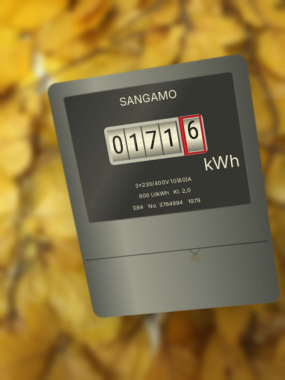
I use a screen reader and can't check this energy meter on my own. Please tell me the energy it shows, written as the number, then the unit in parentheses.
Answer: 171.6 (kWh)
